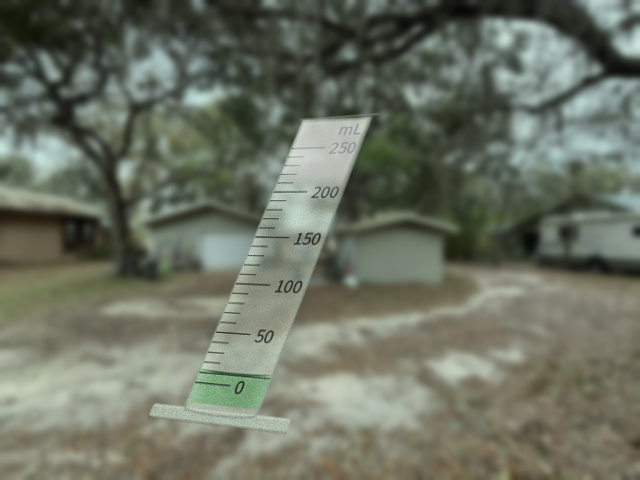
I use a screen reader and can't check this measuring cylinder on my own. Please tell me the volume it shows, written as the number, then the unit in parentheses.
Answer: 10 (mL)
